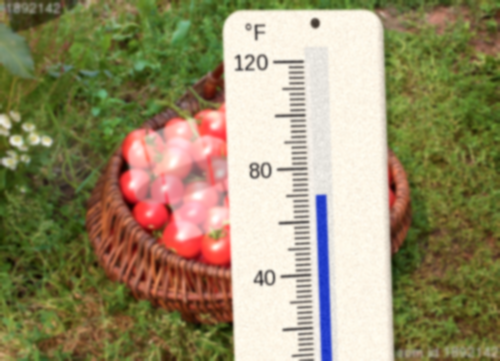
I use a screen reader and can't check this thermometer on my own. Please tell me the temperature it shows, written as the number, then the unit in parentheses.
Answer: 70 (°F)
